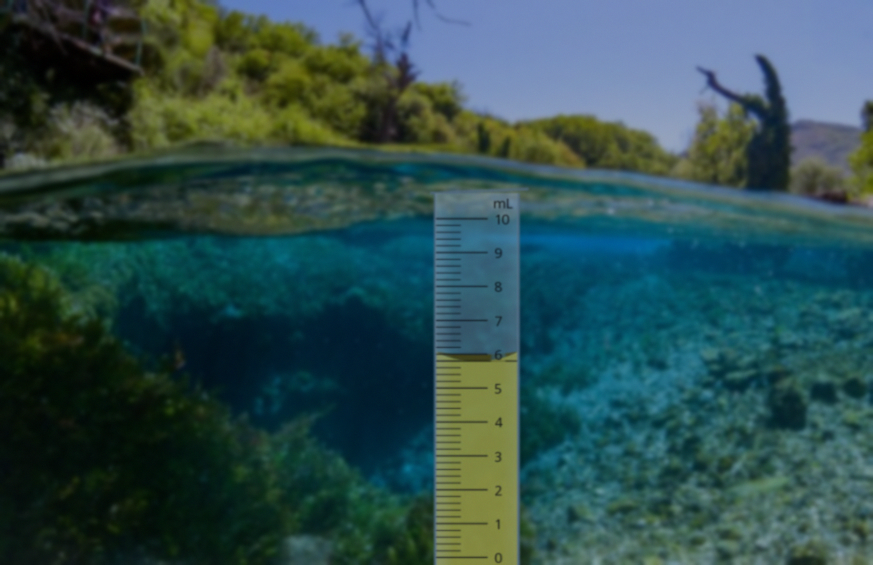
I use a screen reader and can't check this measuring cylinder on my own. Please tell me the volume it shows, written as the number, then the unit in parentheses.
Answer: 5.8 (mL)
